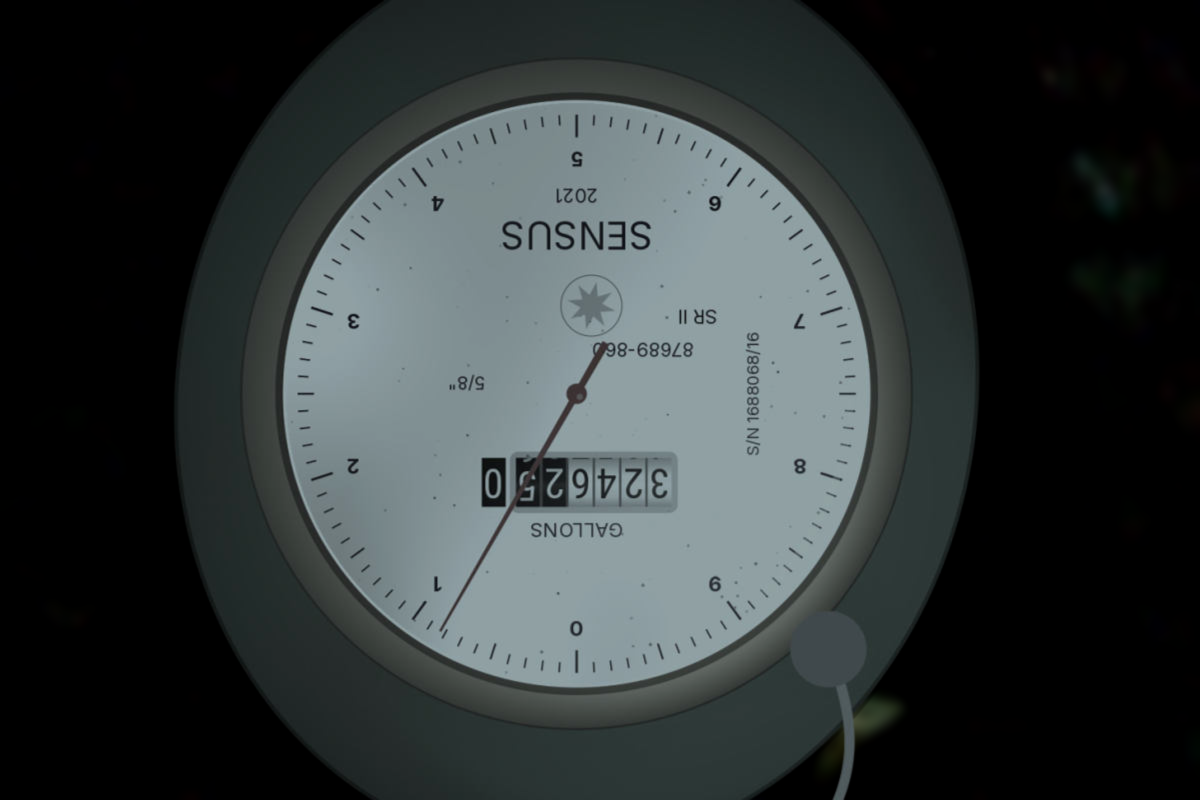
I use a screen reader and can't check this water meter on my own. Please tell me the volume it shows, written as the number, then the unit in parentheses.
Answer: 3246250.8 (gal)
